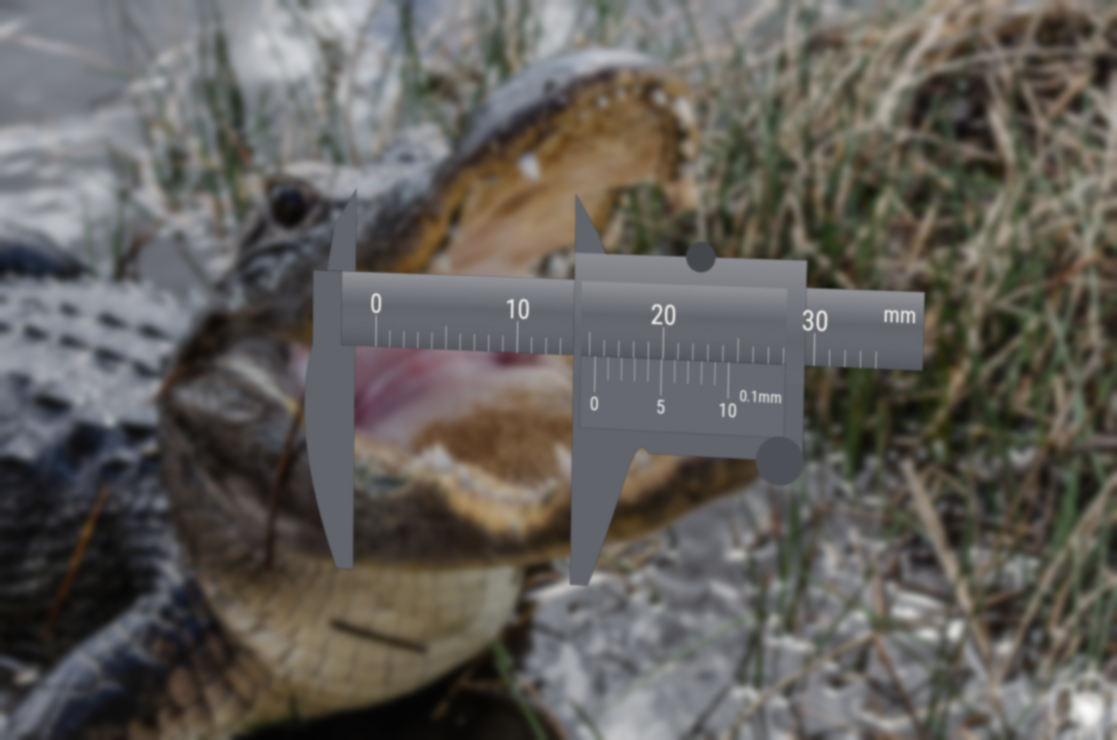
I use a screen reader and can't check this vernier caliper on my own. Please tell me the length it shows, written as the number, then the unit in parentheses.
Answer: 15.4 (mm)
